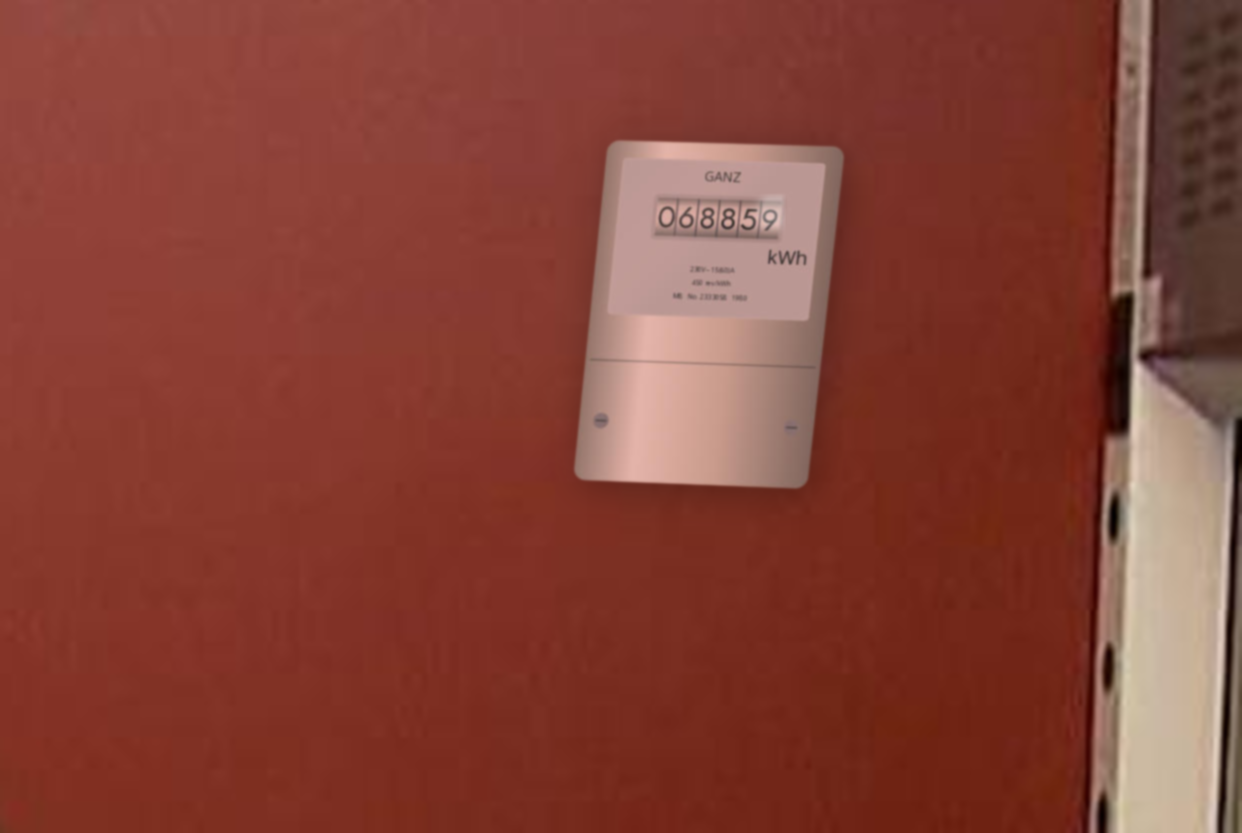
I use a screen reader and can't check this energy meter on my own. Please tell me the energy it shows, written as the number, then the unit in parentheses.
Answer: 68859 (kWh)
